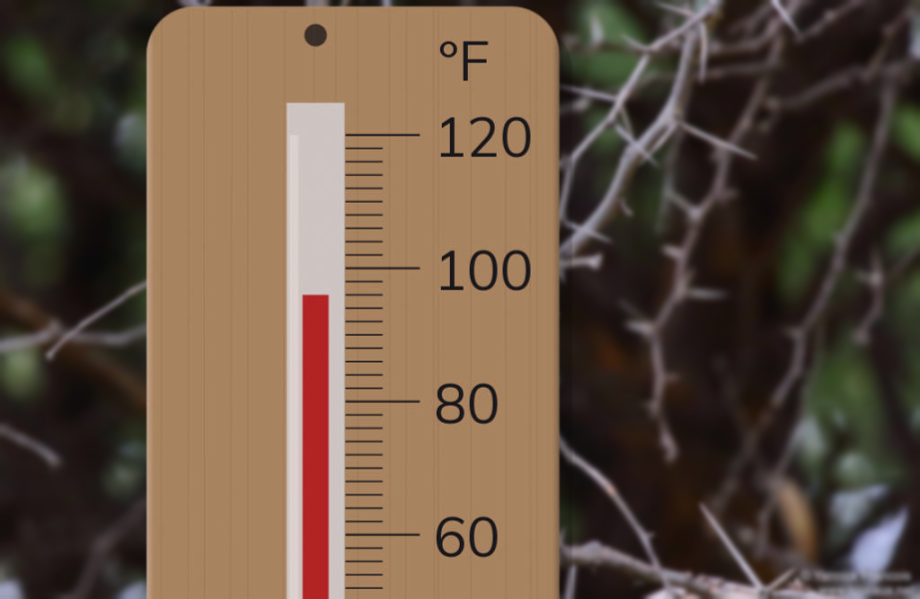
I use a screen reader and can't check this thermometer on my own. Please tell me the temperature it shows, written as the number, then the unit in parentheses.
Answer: 96 (°F)
